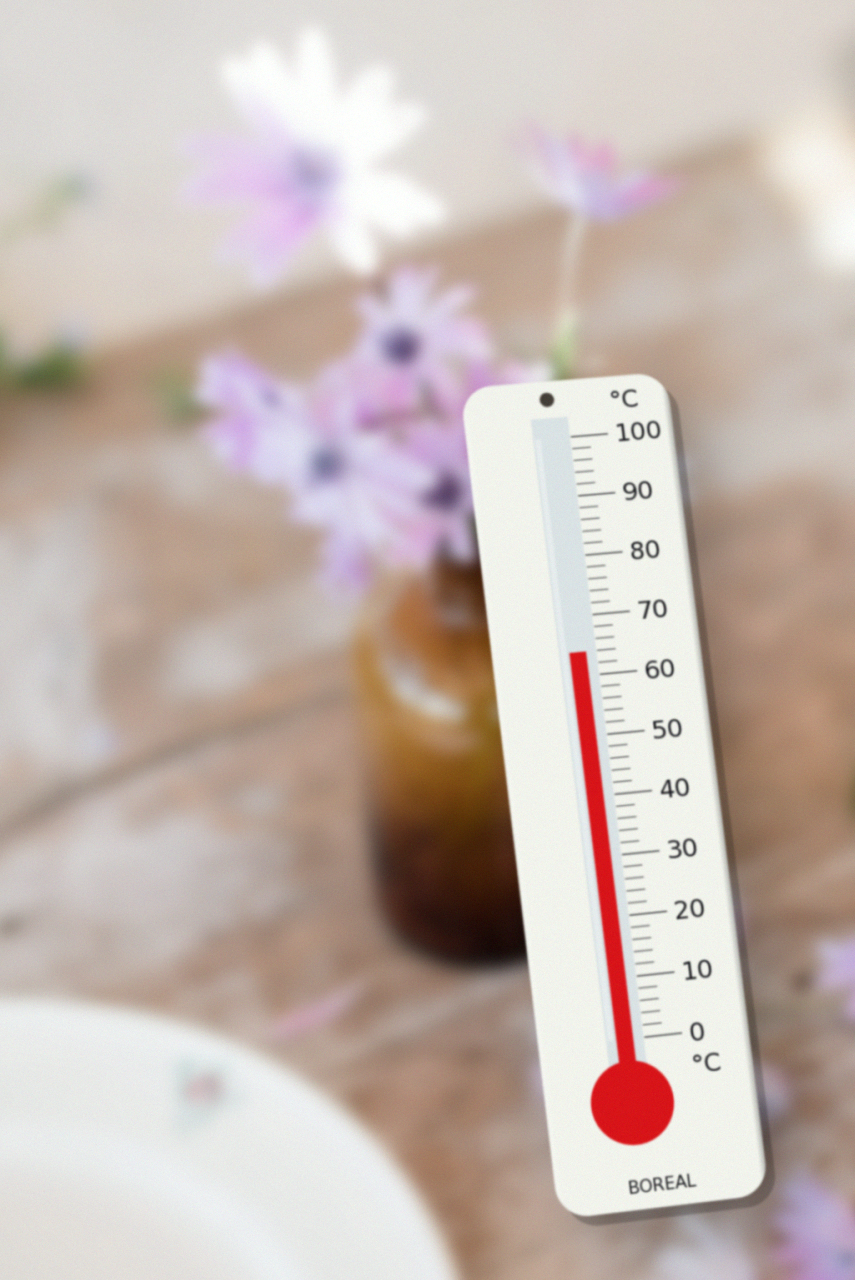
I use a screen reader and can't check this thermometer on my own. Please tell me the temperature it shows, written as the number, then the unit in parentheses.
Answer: 64 (°C)
